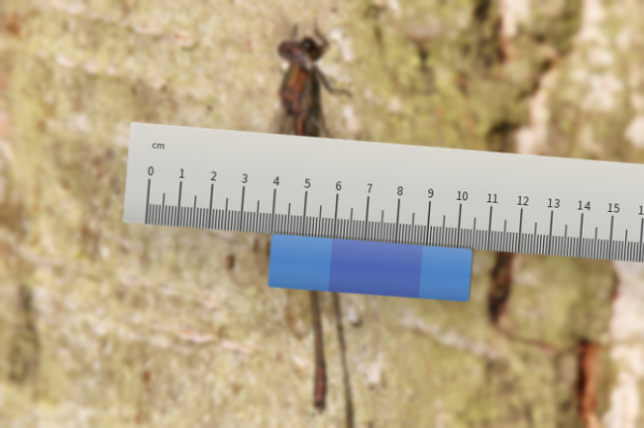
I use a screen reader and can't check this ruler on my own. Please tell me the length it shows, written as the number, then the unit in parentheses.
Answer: 6.5 (cm)
